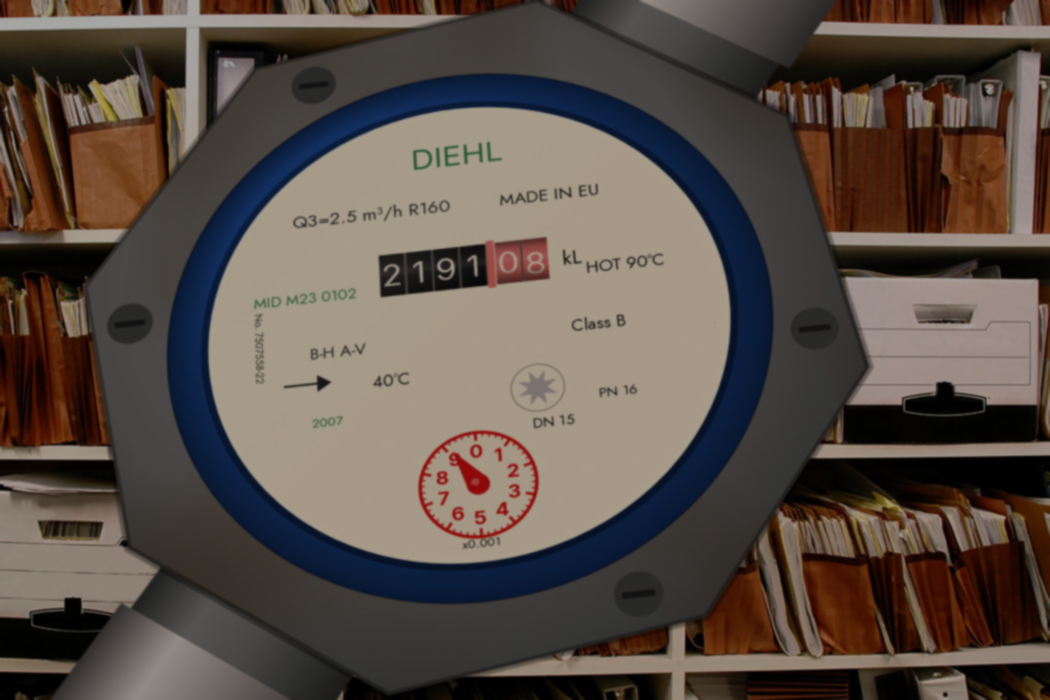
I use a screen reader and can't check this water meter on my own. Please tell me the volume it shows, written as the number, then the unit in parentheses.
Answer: 2191.079 (kL)
